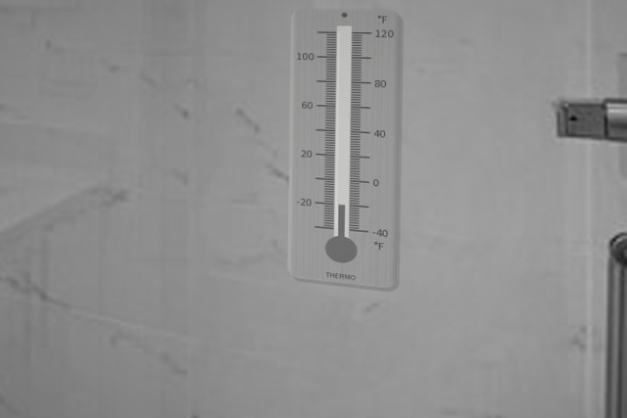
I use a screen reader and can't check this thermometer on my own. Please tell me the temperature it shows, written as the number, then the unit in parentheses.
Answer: -20 (°F)
